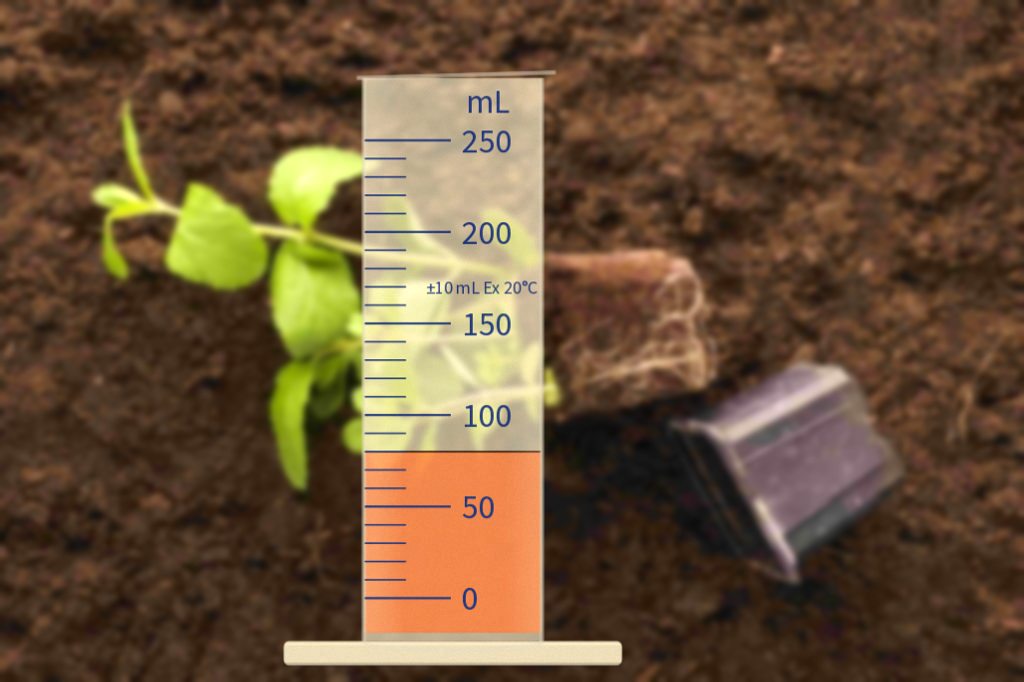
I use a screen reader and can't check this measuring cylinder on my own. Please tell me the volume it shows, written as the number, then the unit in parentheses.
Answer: 80 (mL)
